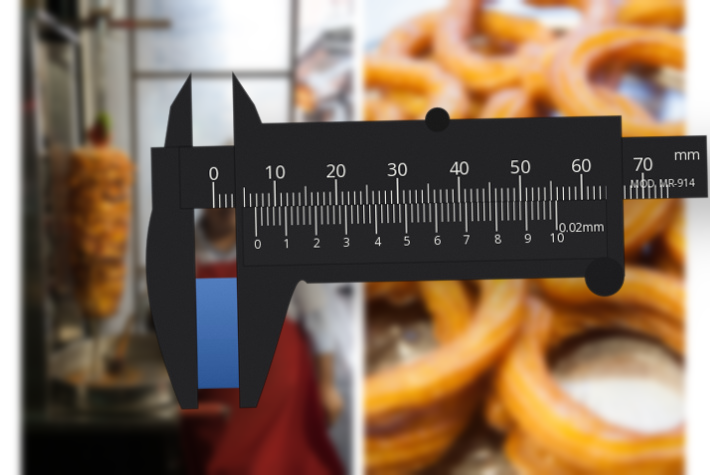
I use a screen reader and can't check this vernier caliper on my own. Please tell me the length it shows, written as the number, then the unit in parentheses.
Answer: 6.8 (mm)
